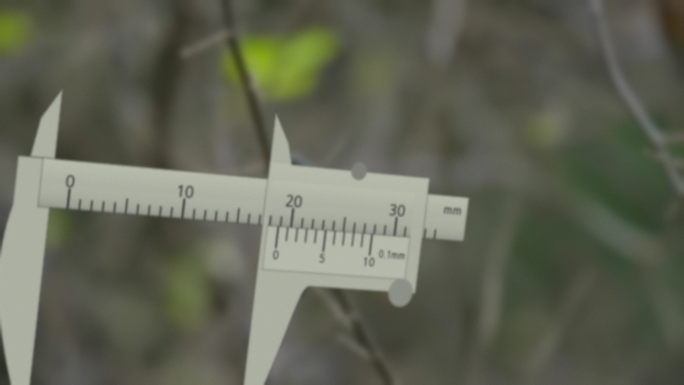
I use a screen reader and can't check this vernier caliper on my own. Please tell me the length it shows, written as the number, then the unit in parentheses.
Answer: 18.8 (mm)
